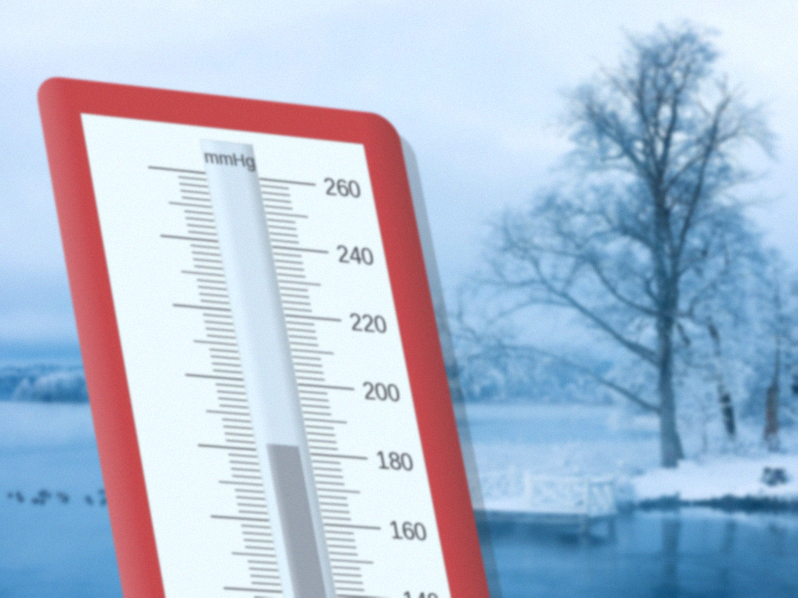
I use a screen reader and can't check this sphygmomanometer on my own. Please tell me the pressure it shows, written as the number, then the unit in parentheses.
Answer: 182 (mmHg)
